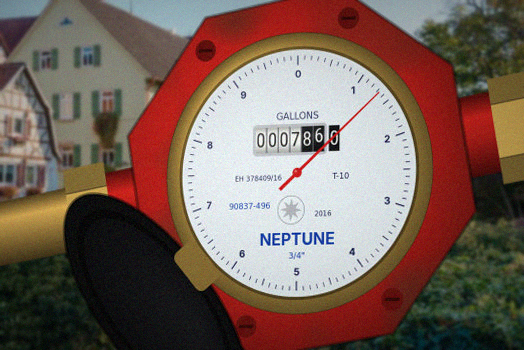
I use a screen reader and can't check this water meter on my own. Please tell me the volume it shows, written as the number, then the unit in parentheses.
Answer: 7861.3 (gal)
